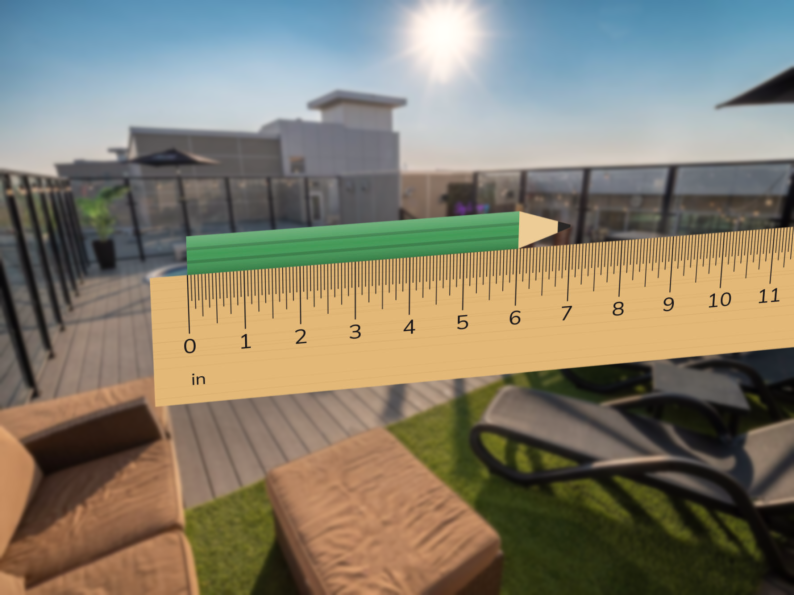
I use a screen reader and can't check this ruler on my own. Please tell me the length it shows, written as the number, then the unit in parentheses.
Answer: 7 (in)
